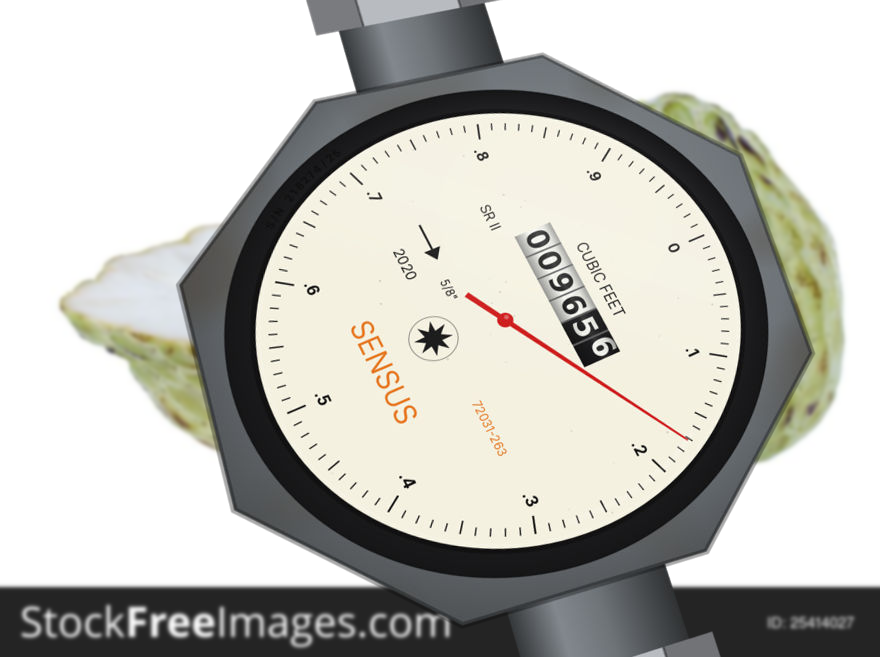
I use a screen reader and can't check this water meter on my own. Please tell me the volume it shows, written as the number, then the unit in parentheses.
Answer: 9656.17 (ft³)
